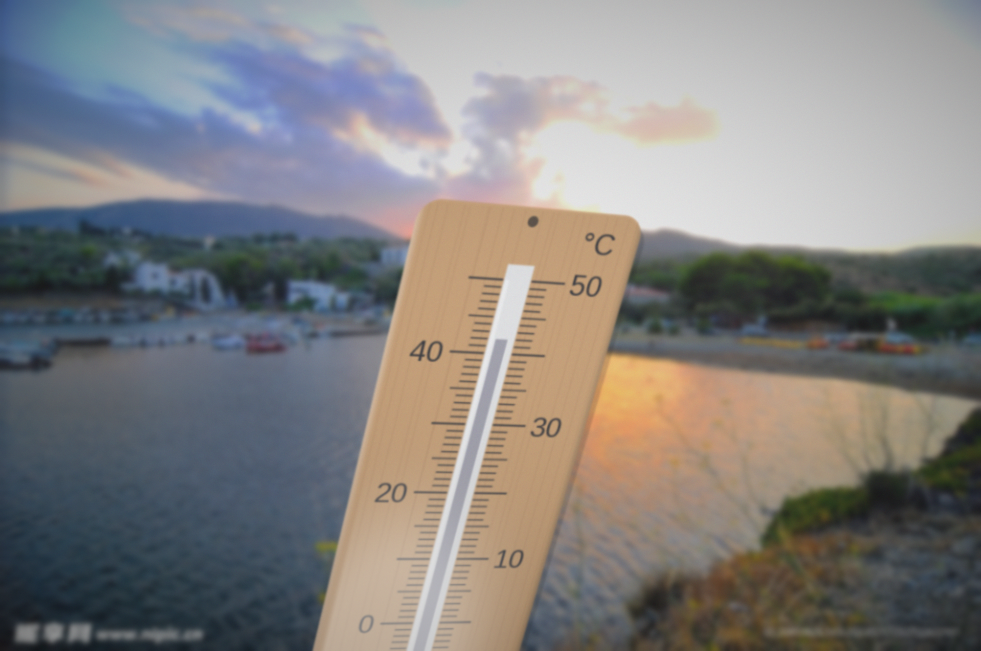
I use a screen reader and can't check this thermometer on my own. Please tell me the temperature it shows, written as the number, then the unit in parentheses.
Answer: 42 (°C)
